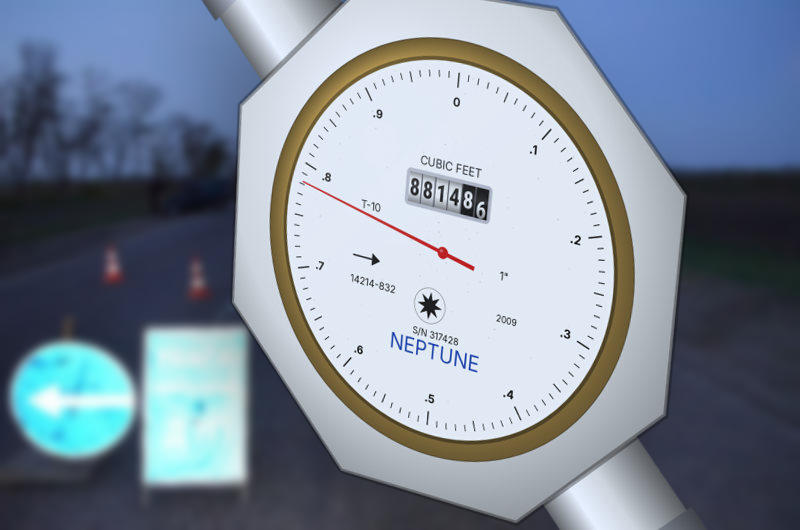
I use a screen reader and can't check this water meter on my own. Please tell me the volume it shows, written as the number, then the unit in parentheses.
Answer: 881485.78 (ft³)
